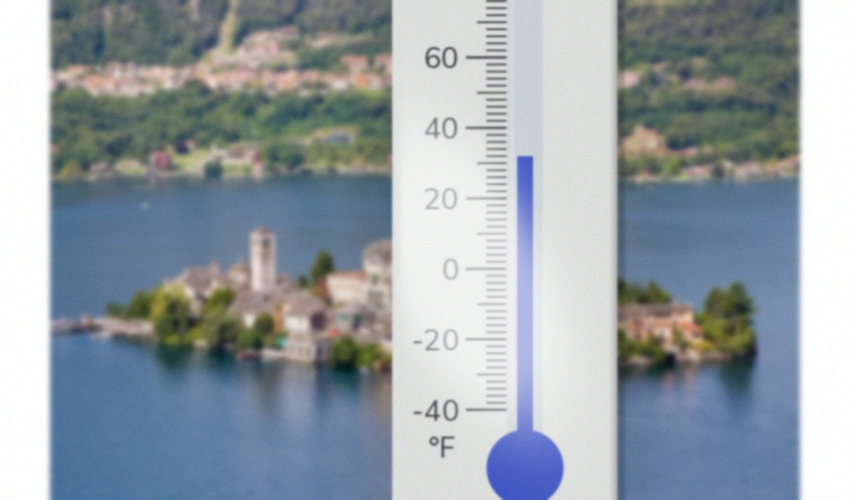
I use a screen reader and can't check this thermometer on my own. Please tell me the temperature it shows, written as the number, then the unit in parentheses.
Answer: 32 (°F)
